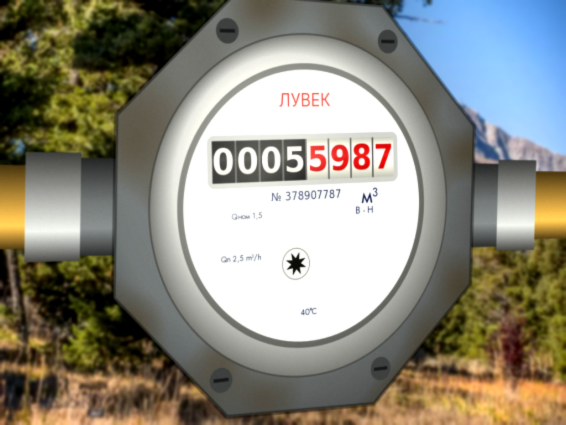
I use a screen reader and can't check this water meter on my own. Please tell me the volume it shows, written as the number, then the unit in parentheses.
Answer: 5.5987 (m³)
